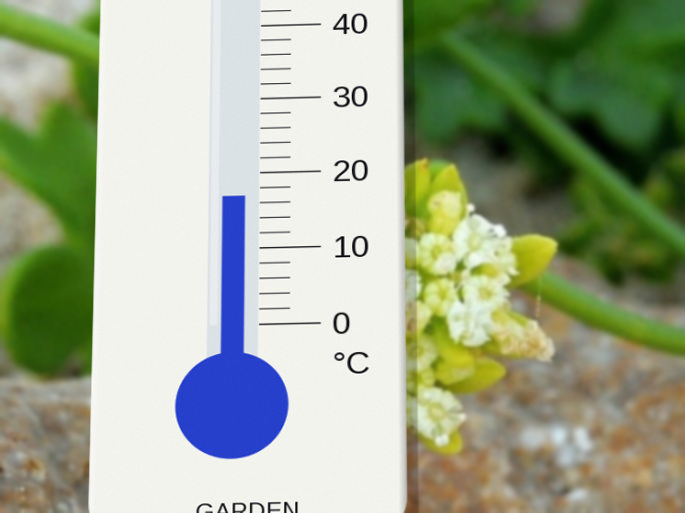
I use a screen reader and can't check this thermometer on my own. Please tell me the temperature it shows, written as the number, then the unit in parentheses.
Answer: 17 (°C)
